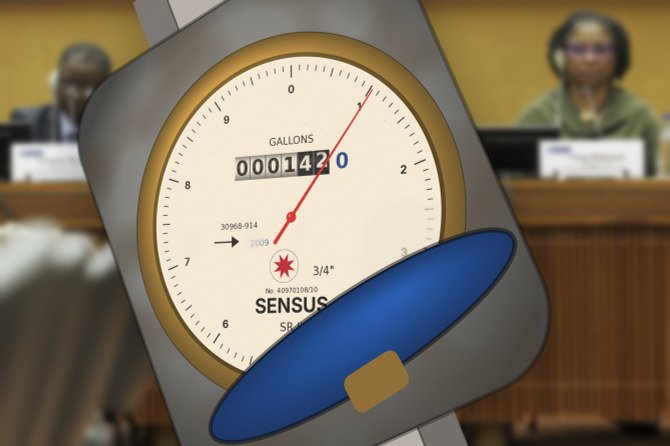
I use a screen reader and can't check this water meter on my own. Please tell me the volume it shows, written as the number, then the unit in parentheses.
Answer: 1421.0 (gal)
